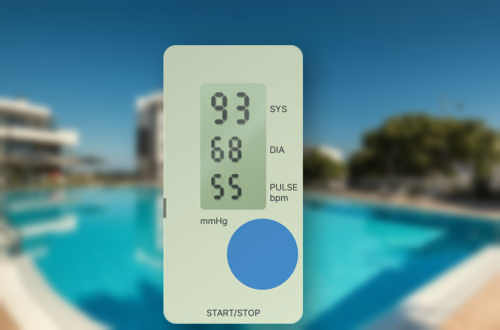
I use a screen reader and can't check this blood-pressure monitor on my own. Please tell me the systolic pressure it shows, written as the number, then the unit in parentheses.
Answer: 93 (mmHg)
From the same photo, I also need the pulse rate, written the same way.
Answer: 55 (bpm)
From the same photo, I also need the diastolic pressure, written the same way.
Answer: 68 (mmHg)
